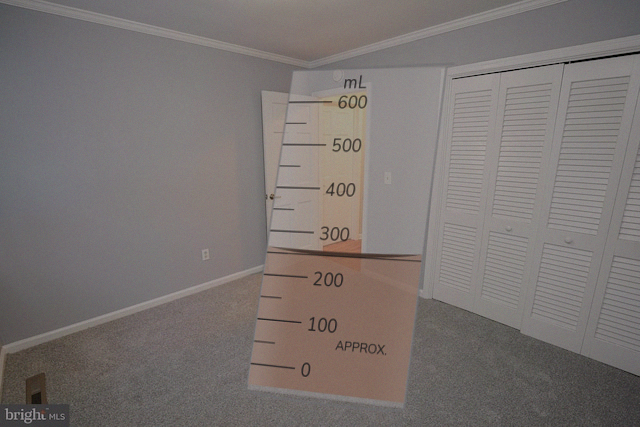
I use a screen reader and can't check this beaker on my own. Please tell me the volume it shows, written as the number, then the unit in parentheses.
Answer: 250 (mL)
